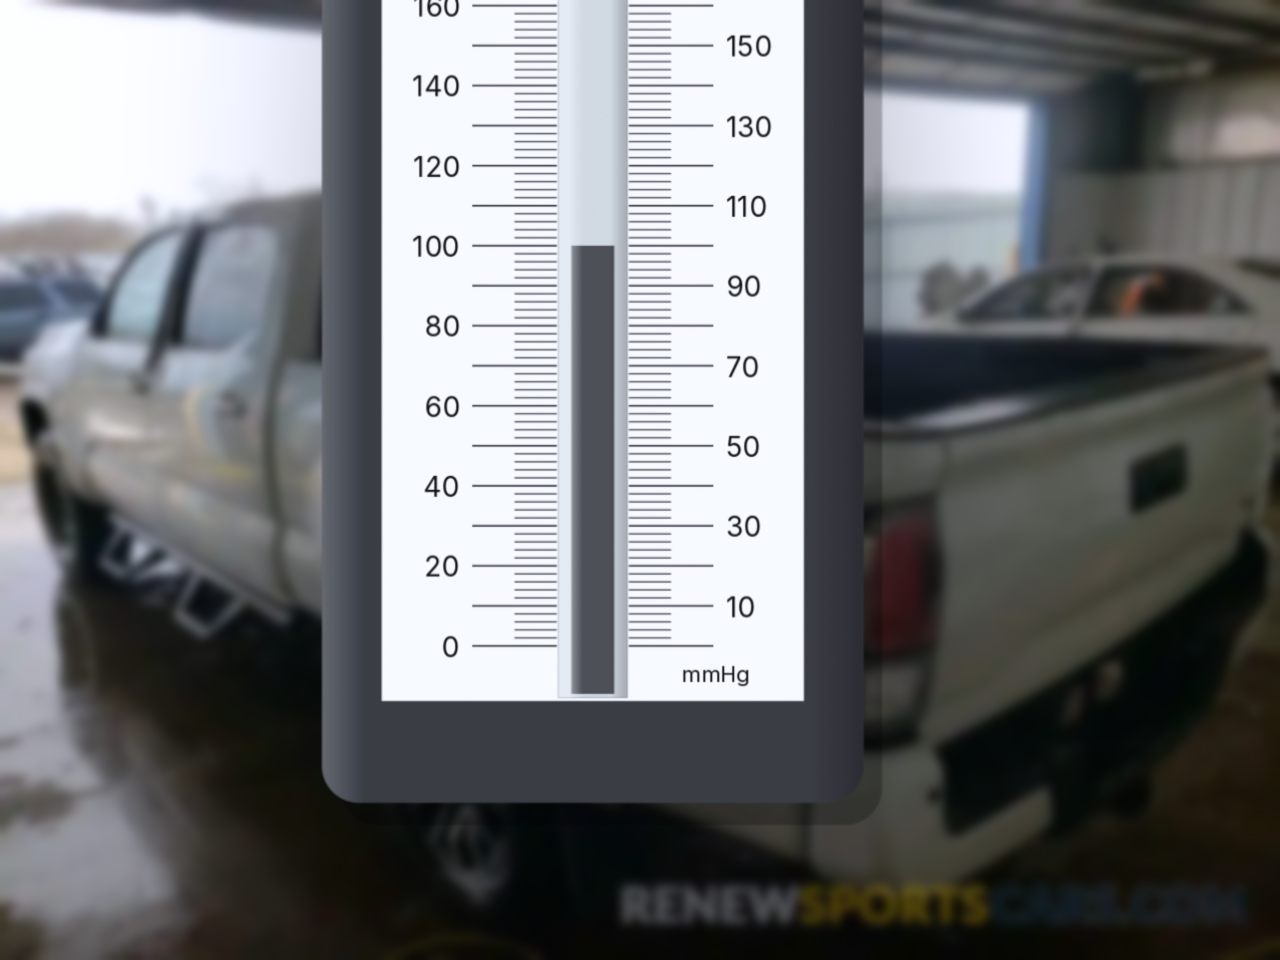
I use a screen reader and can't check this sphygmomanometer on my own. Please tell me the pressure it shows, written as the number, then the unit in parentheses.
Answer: 100 (mmHg)
